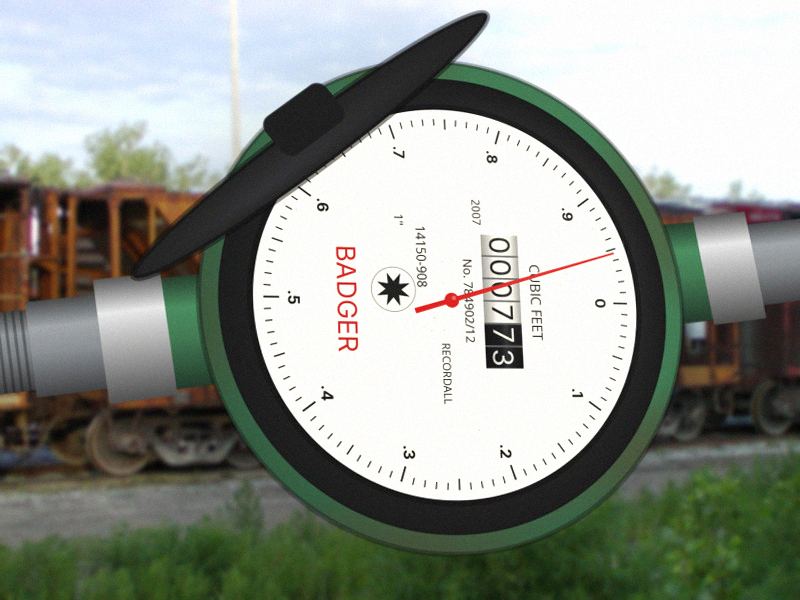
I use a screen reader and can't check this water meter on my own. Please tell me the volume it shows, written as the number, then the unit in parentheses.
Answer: 772.95 (ft³)
